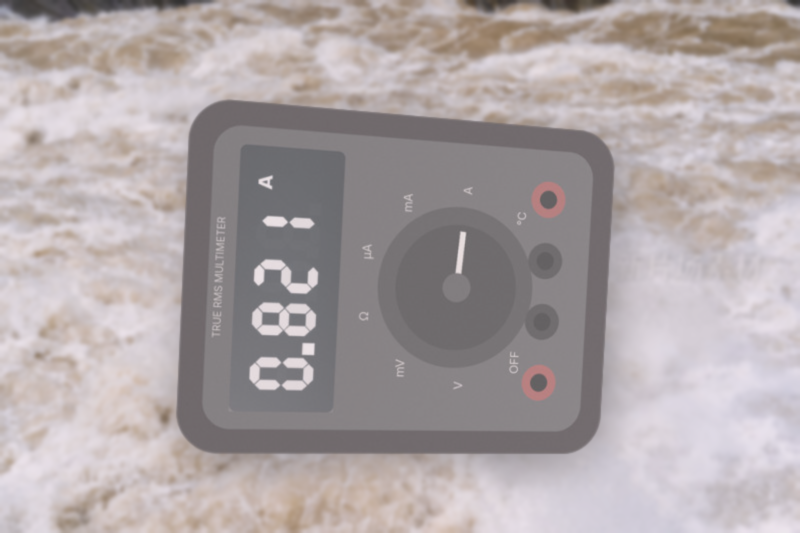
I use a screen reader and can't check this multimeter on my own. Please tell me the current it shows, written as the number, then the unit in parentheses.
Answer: 0.821 (A)
